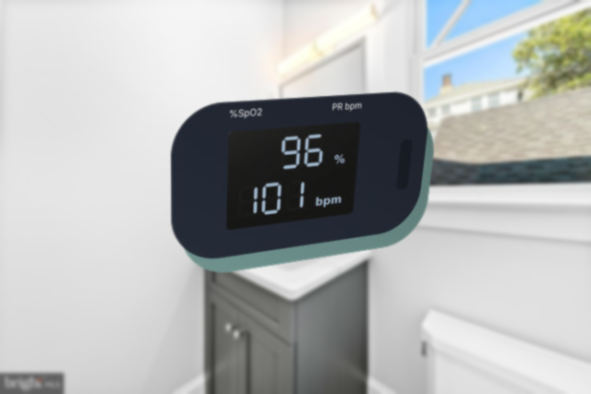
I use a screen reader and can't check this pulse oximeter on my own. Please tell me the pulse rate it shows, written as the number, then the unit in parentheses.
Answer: 101 (bpm)
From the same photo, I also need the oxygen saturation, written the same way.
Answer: 96 (%)
